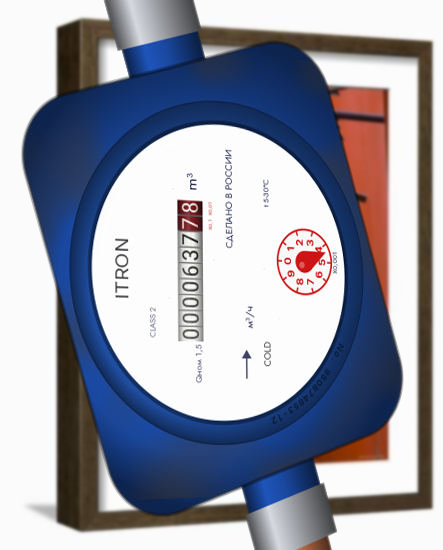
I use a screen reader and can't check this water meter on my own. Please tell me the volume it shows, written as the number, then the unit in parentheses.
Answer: 637.784 (m³)
